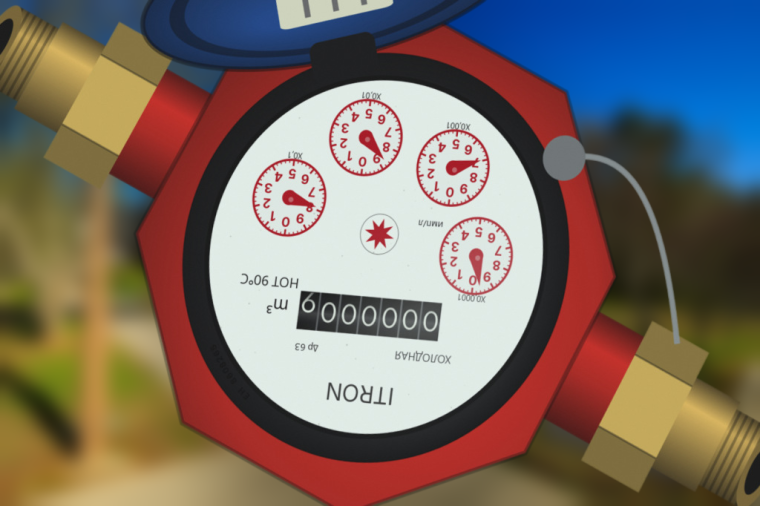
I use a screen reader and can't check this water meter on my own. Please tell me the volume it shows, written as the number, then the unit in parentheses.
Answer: 8.7869 (m³)
